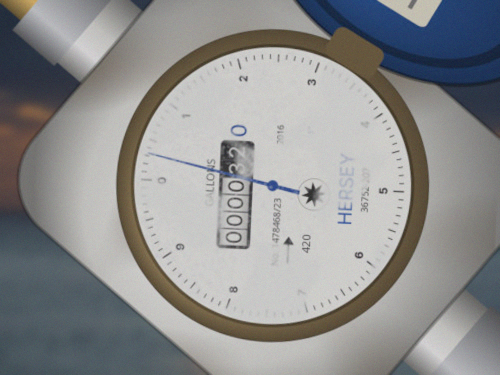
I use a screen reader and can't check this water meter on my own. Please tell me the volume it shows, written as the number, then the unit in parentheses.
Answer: 320.3 (gal)
